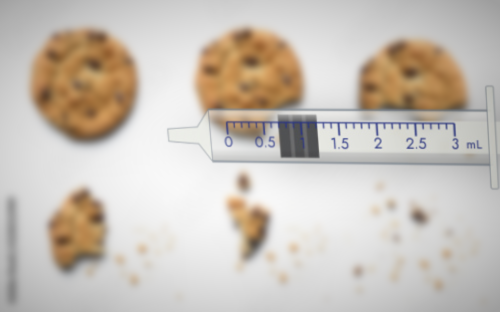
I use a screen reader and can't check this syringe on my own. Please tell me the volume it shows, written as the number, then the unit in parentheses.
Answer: 0.7 (mL)
